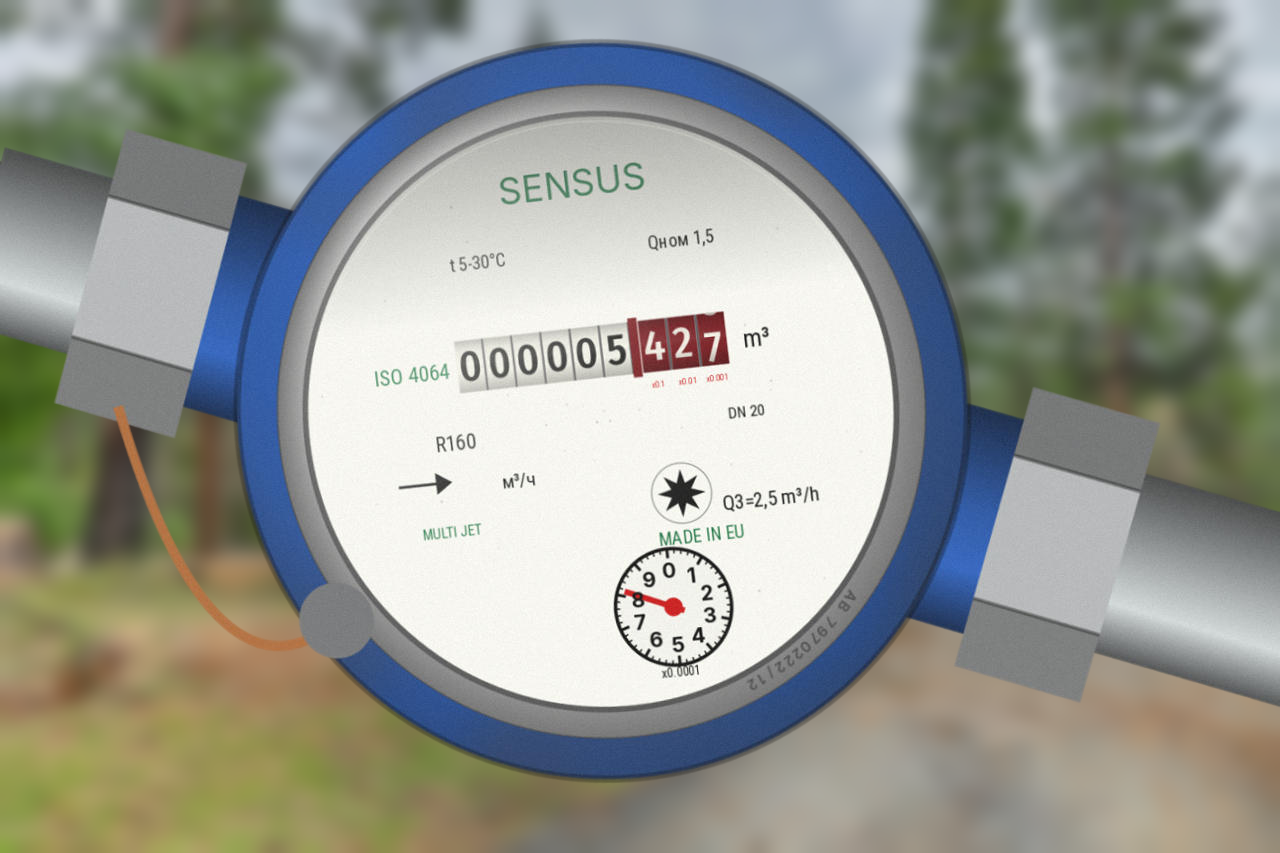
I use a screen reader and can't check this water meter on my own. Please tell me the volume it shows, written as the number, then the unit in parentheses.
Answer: 5.4268 (m³)
